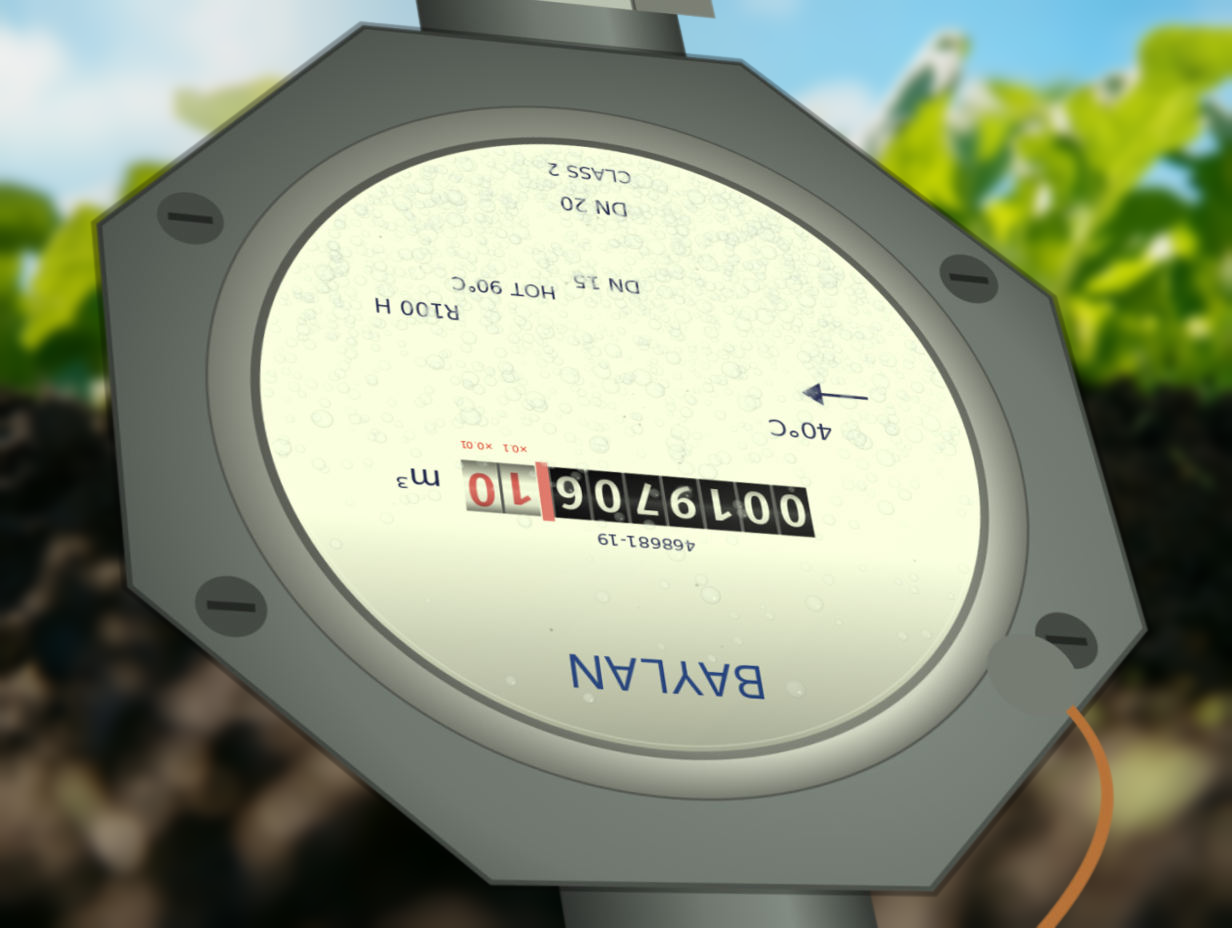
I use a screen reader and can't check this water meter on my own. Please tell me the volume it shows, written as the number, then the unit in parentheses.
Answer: 19706.10 (m³)
